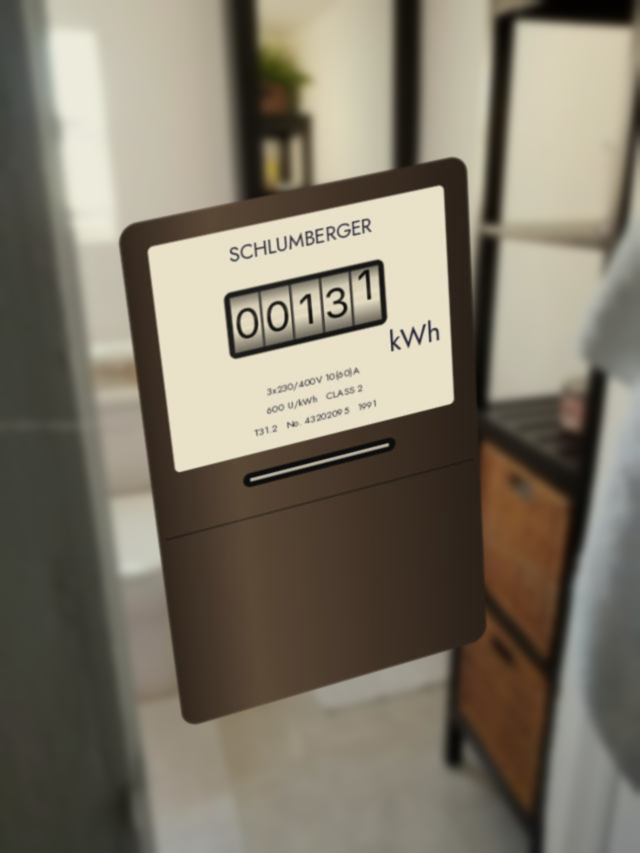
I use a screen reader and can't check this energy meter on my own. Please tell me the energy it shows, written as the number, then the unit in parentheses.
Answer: 131 (kWh)
